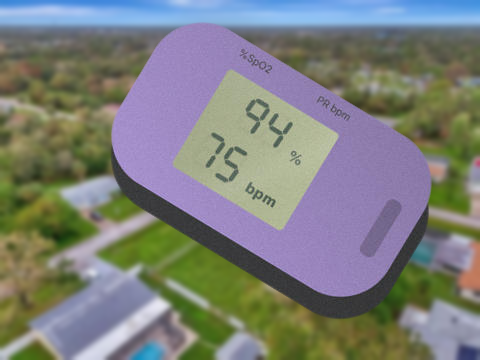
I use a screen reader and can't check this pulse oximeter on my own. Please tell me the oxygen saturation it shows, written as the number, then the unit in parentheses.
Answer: 94 (%)
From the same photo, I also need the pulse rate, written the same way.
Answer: 75 (bpm)
